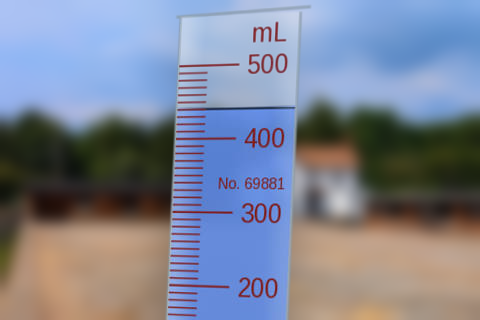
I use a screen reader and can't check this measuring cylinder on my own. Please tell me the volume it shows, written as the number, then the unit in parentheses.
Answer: 440 (mL)
